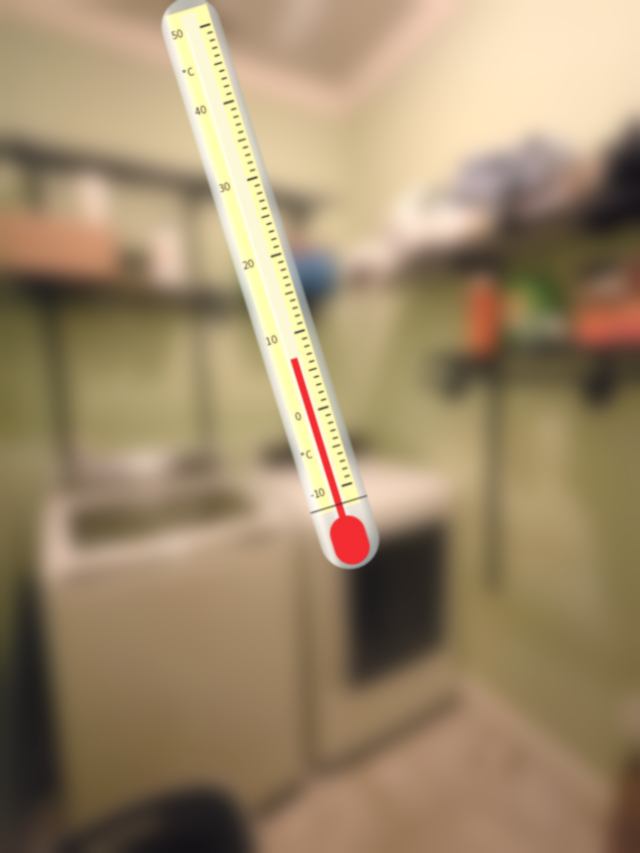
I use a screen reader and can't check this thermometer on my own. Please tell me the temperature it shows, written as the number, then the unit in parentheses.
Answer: 7 (°C)
